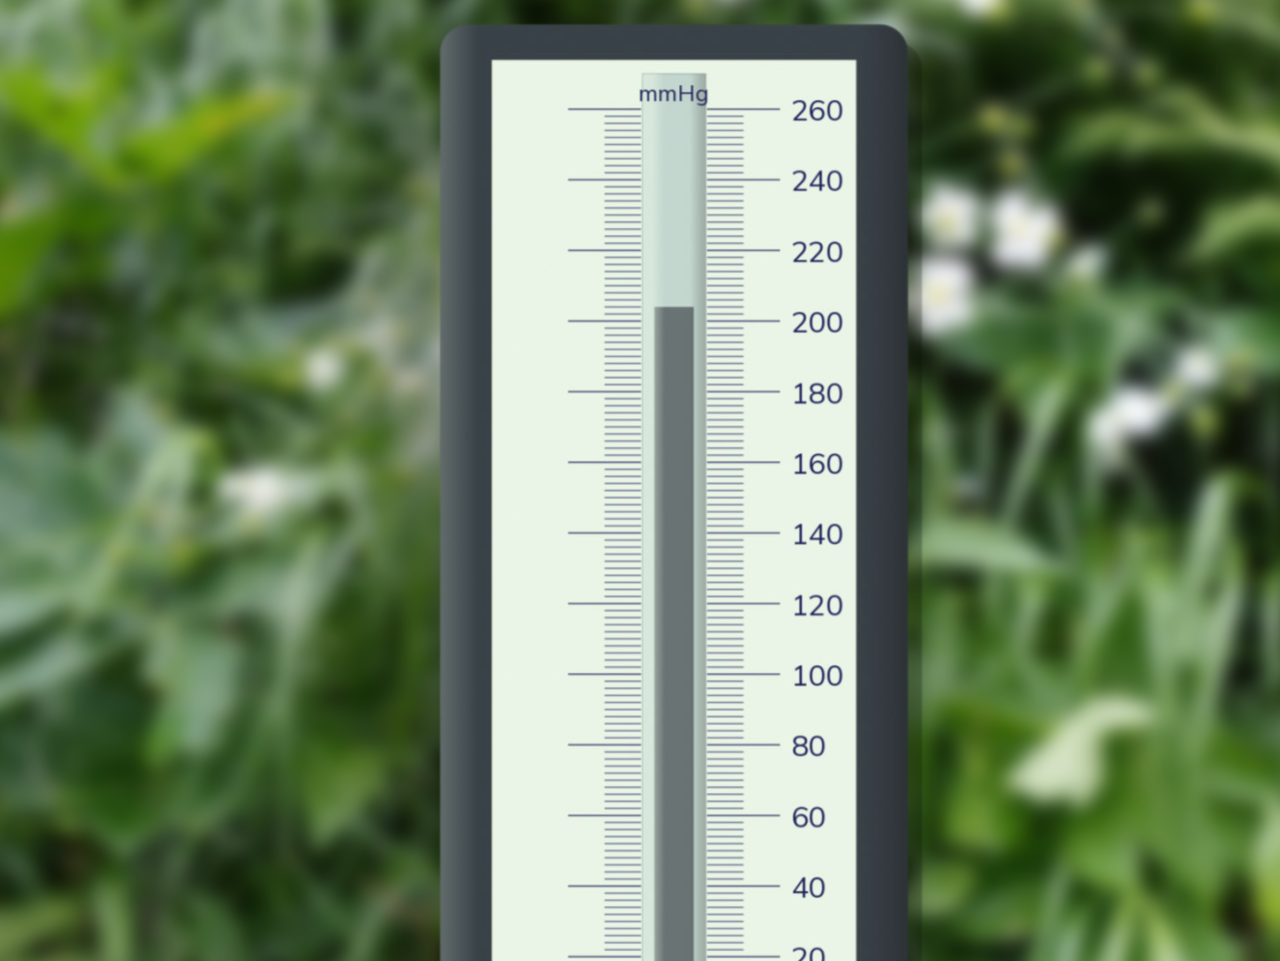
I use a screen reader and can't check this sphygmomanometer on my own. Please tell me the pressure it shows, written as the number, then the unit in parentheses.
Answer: 204 (mmHg)
